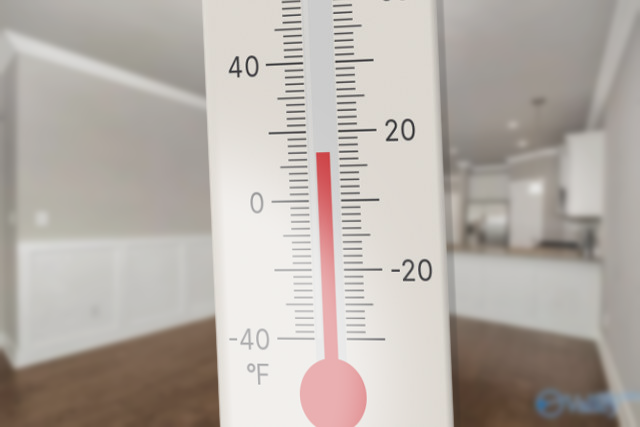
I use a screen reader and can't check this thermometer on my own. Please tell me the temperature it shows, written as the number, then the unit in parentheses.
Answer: 14 (°F)
